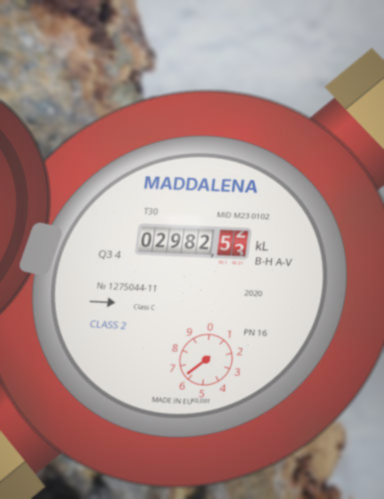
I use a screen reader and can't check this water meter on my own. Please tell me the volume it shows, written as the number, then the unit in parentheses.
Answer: 2982.526 (kL)
